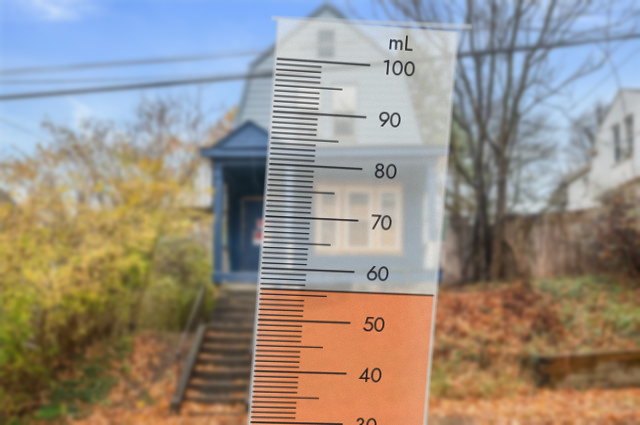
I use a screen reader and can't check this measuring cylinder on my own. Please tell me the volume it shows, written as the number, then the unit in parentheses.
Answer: 56 (mL)
